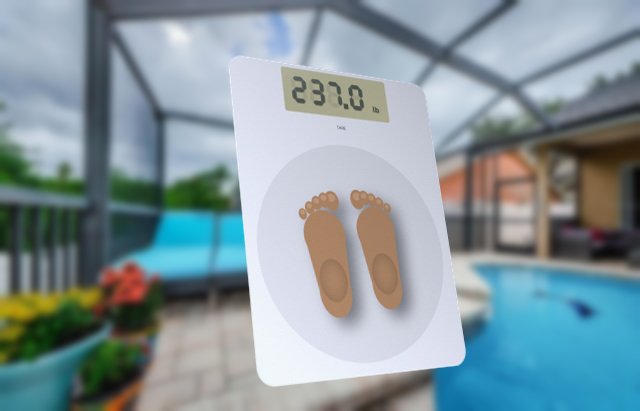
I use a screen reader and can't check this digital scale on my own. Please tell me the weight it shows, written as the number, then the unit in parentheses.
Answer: 237.0 (lb)
